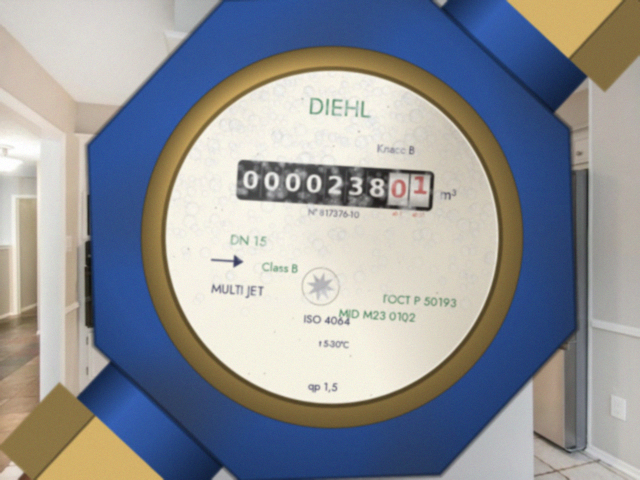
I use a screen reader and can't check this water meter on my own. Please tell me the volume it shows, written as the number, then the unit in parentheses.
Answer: 238.01 (m³)
